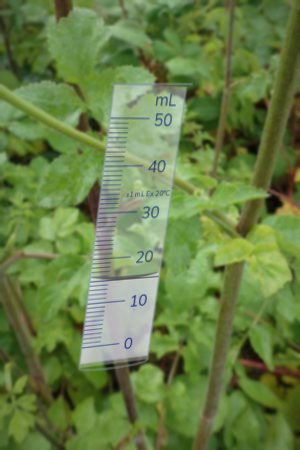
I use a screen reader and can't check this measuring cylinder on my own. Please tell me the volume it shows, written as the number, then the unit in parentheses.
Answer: 15 (mL)
